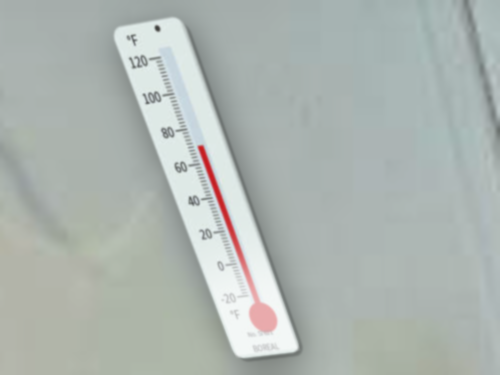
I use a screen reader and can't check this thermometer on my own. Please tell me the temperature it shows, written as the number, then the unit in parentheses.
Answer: 70 (°F)
